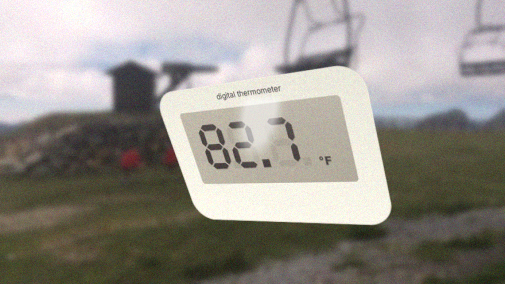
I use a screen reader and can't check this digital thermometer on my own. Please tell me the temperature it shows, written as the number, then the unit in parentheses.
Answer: 82.7 (°F)
